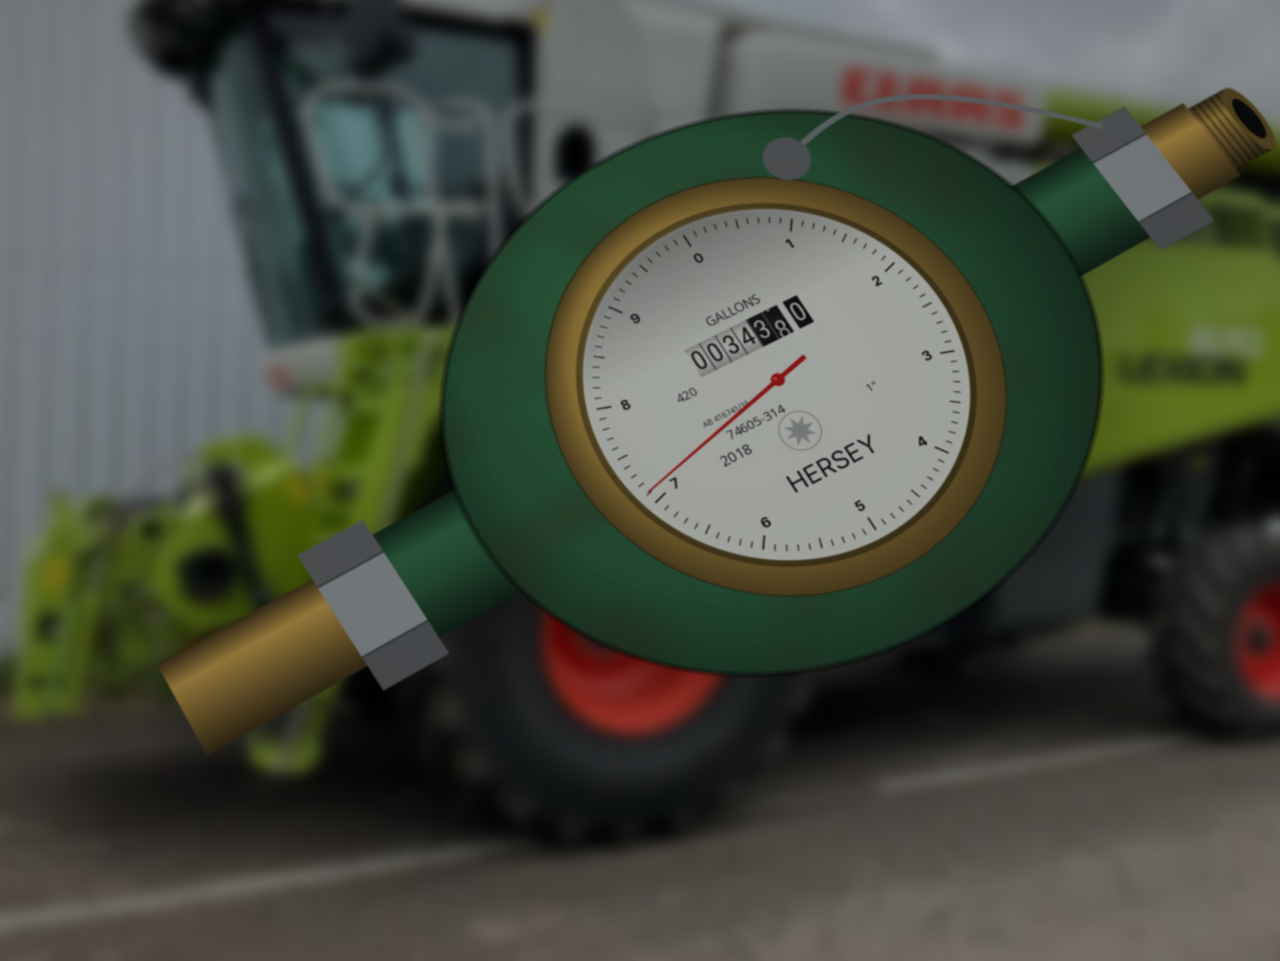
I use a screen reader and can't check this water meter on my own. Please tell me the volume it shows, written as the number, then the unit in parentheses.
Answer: 34377.1 (gal)
